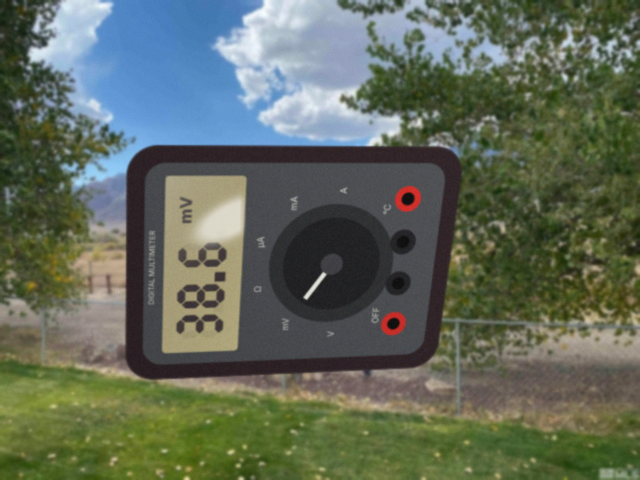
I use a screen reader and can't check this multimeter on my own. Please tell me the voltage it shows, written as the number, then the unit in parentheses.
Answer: 38.6 (mV)
